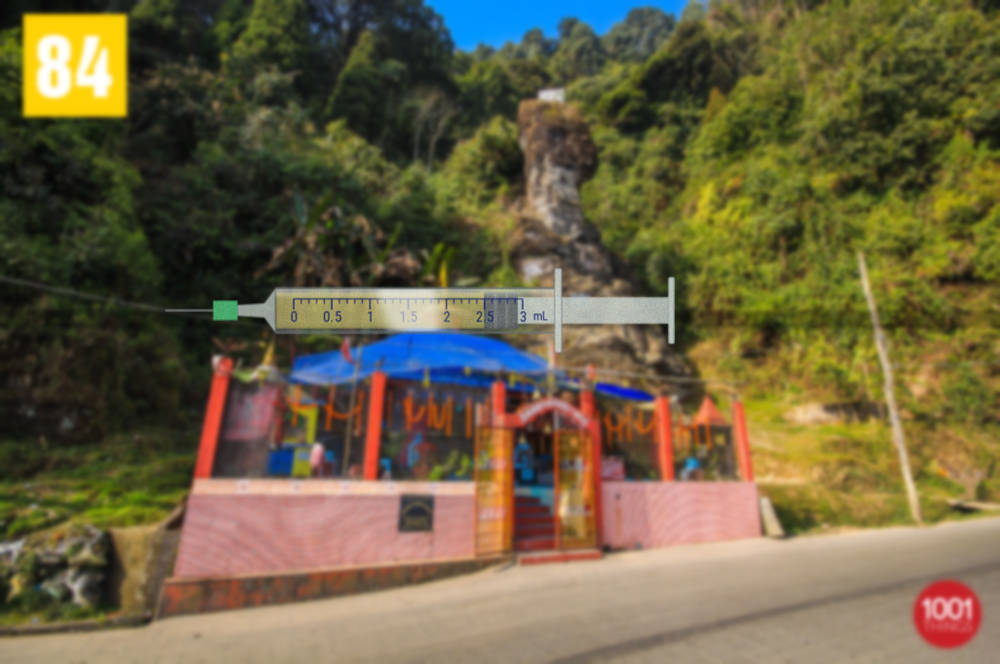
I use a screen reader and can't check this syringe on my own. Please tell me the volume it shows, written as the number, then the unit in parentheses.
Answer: 2.5 (mL)
